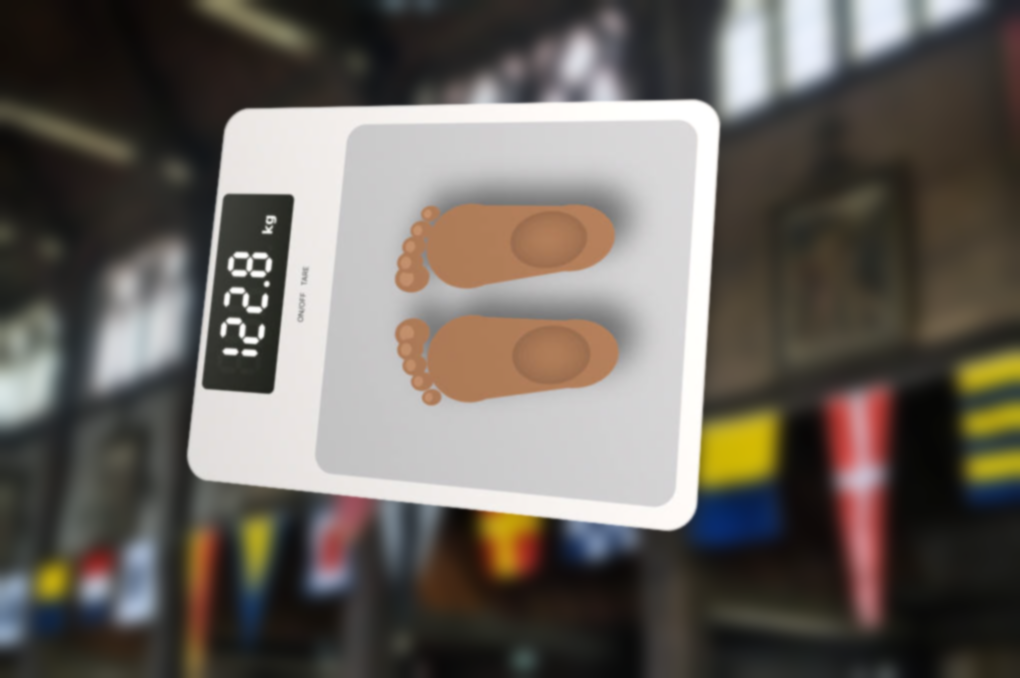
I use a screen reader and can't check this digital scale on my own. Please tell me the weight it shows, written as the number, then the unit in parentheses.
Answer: 122.8 (kg)
